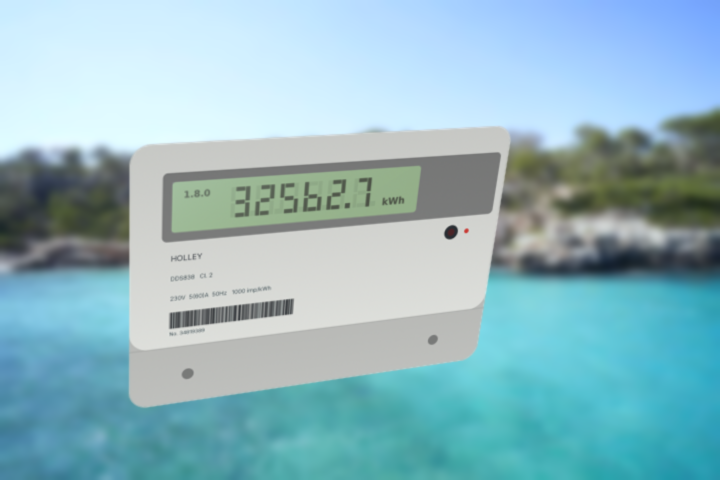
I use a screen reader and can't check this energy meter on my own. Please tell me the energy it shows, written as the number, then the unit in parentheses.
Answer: 32562.7 (kWh)
